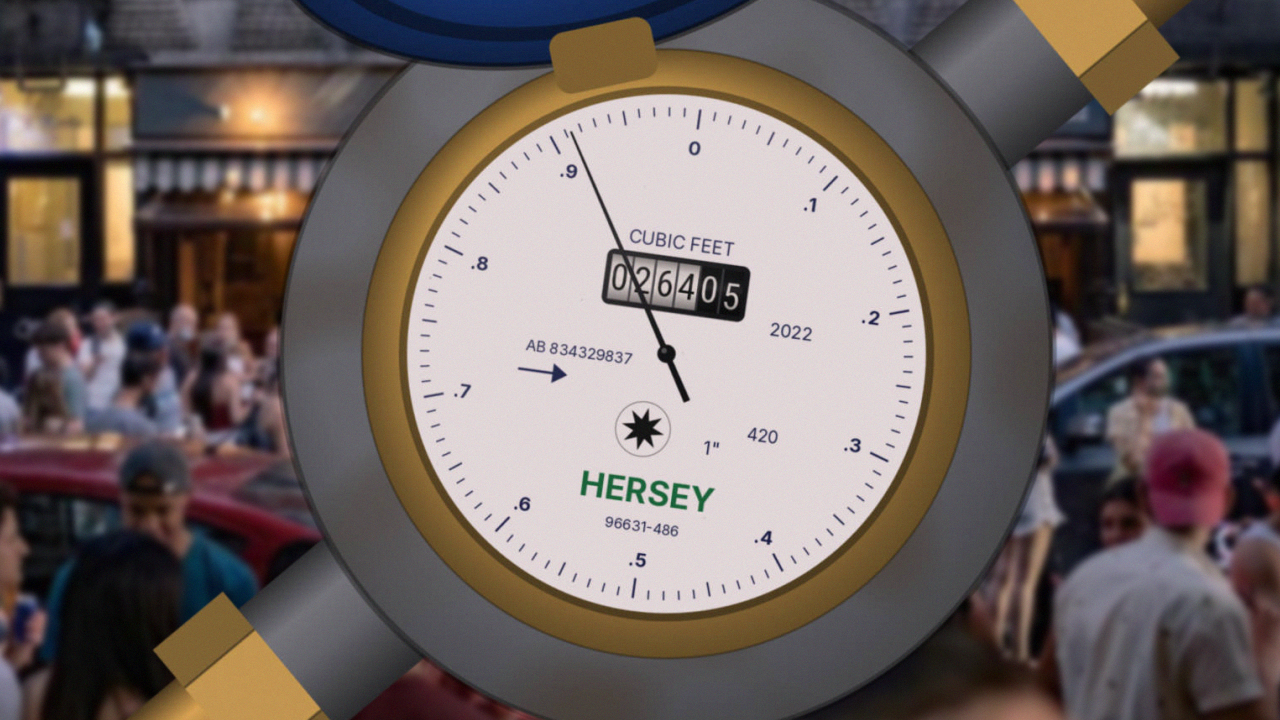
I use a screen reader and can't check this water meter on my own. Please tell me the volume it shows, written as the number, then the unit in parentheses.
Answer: 26404.91 (ft³)
